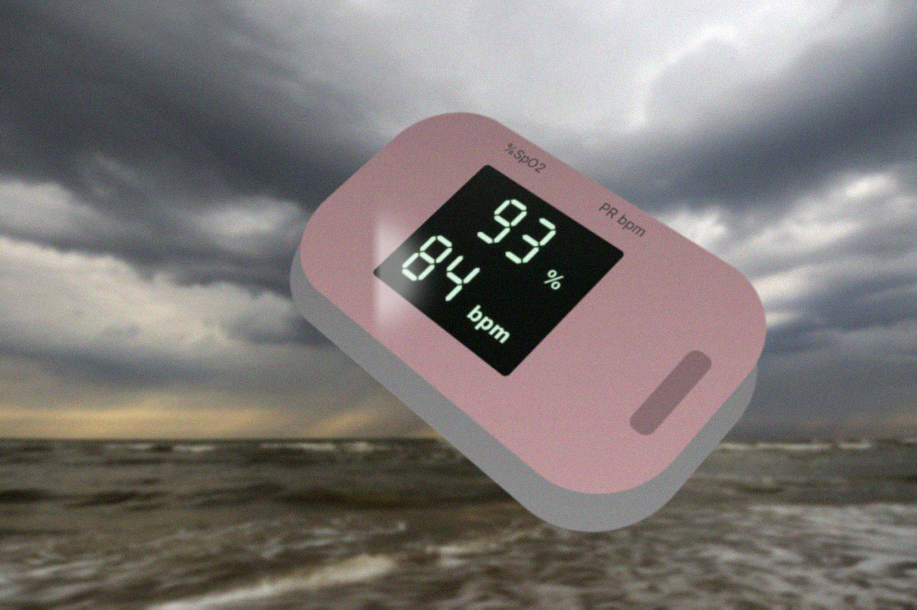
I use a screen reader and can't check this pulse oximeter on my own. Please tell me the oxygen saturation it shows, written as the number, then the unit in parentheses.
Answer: 93 (%)
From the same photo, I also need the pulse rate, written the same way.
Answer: 84 (bpm)
